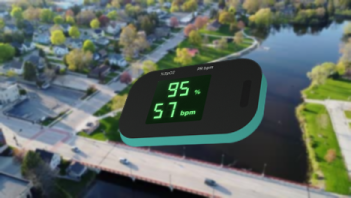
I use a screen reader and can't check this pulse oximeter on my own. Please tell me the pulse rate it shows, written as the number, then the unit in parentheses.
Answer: 57 (bpm)
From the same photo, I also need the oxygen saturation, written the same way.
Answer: 95 (%)
